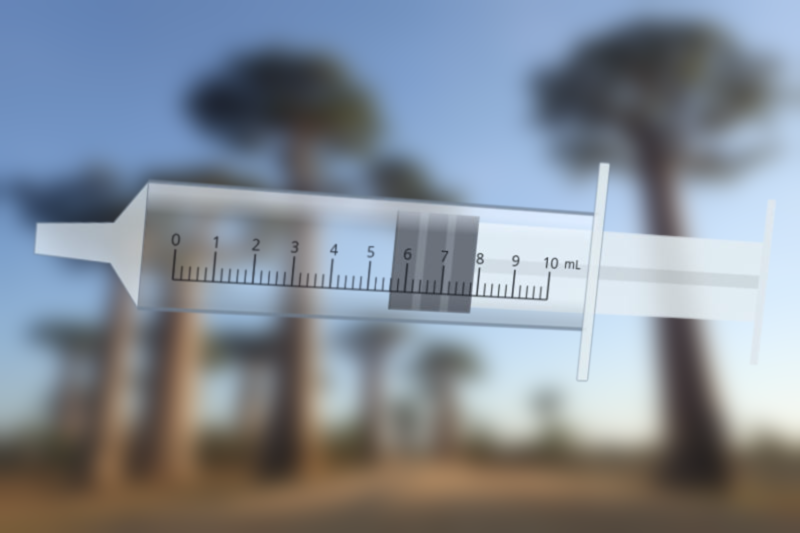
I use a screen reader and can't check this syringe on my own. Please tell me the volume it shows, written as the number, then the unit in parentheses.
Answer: 5.6 (mL)
